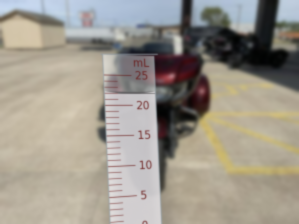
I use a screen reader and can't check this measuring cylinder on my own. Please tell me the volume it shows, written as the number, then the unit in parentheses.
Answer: 22 (mL)
